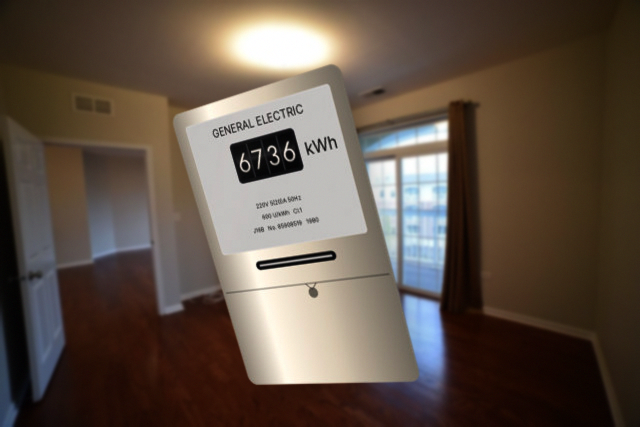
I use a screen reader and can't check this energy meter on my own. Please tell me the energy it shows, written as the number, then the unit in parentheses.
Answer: 6736 (kWh)
